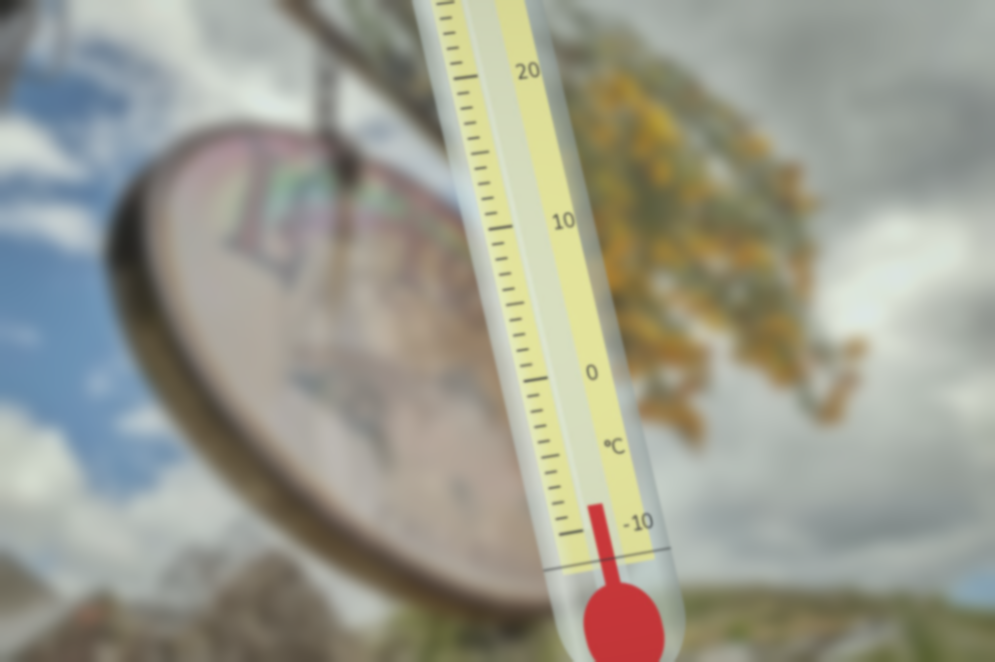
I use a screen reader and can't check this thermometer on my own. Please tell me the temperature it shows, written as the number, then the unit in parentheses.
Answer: -8.5 (°C)
